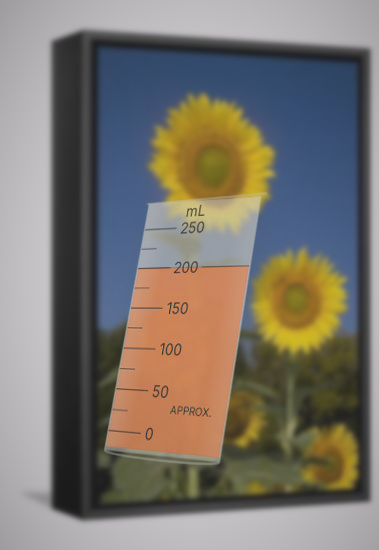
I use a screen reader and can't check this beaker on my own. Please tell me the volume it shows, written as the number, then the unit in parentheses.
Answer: 200 (mL)
